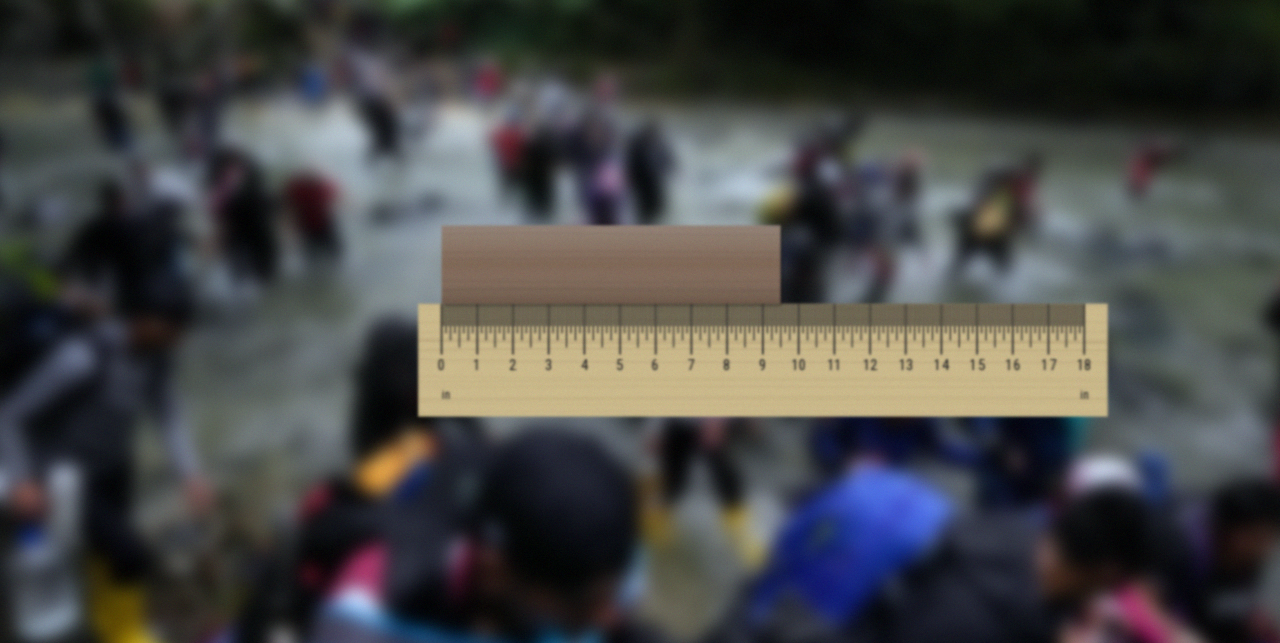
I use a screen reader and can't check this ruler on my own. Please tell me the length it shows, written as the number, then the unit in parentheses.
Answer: 9.5 (in)
